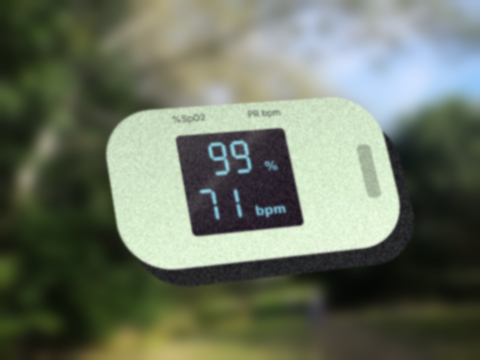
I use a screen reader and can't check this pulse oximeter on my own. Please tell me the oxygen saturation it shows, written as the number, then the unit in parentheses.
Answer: 99 (%)
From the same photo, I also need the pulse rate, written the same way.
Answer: 71 (bpm)
